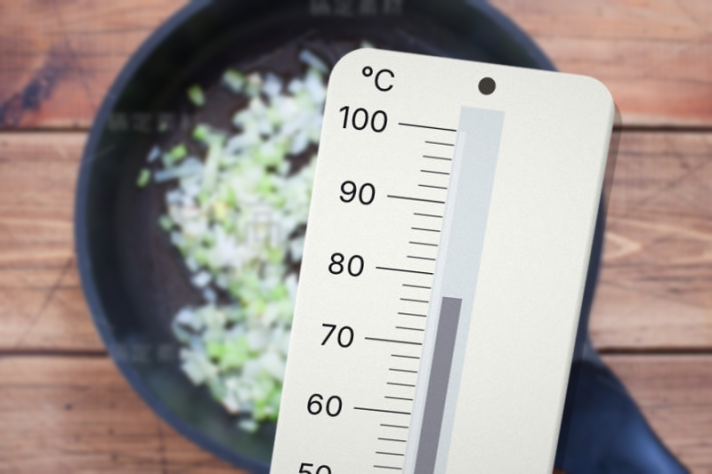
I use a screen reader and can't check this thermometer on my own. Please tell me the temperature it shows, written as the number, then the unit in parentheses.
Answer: 77 (°C)
